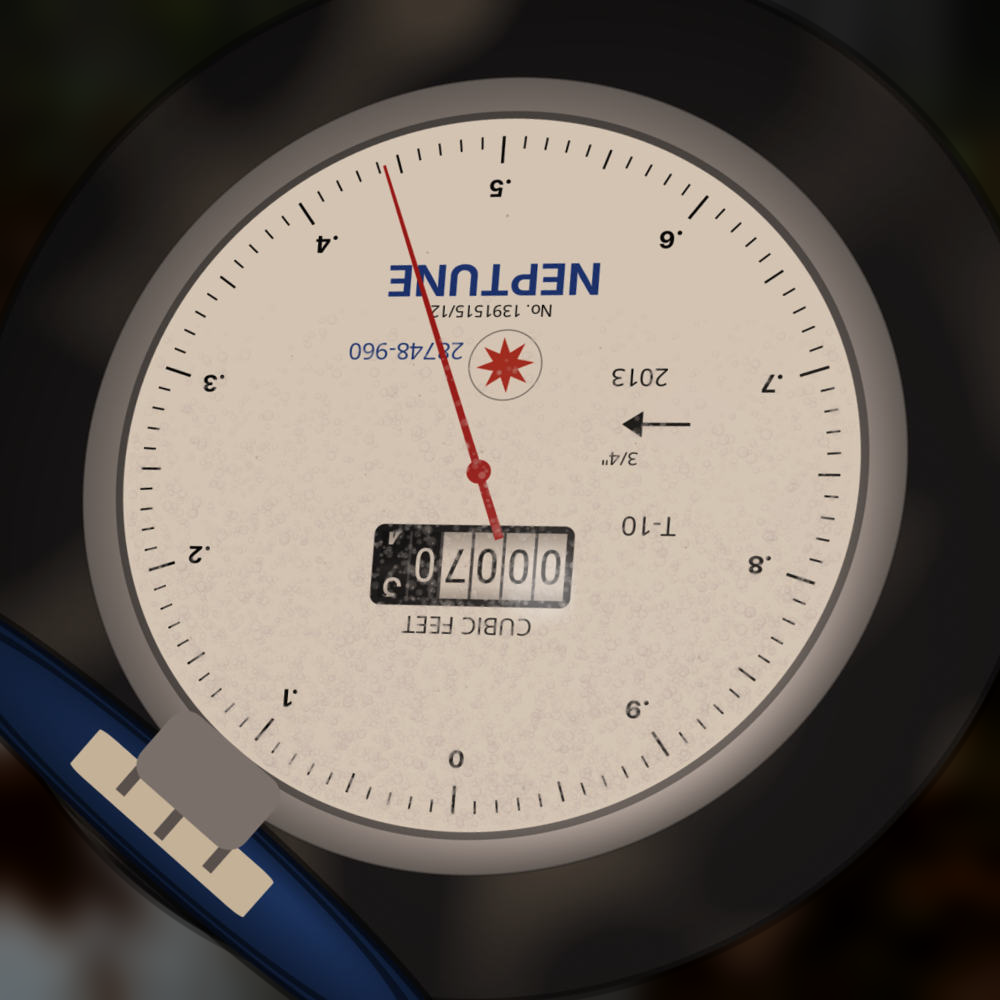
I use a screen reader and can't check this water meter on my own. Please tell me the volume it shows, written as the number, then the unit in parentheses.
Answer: 703.44 (ft³)
